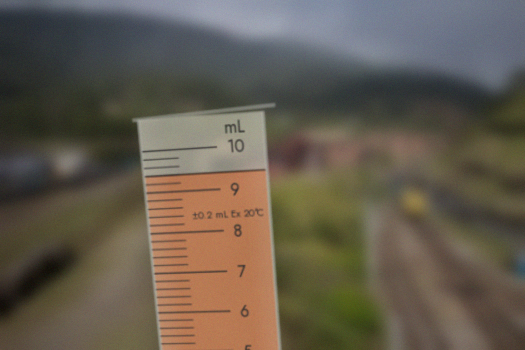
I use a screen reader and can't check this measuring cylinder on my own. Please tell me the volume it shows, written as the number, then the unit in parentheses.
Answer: 9.4 (mL)
